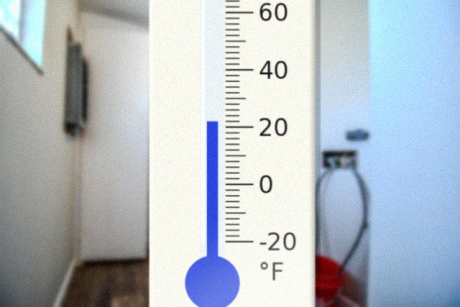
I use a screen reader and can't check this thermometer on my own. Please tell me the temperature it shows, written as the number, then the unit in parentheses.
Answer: 22 (°F)
